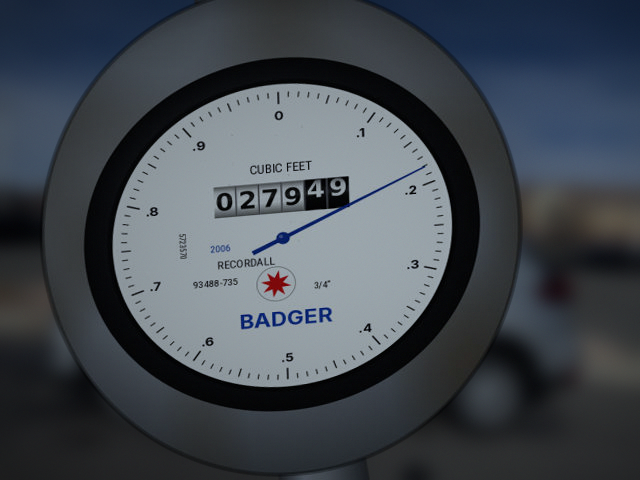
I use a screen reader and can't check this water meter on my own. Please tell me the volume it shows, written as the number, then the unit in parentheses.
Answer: 27949.18 (ft³)
